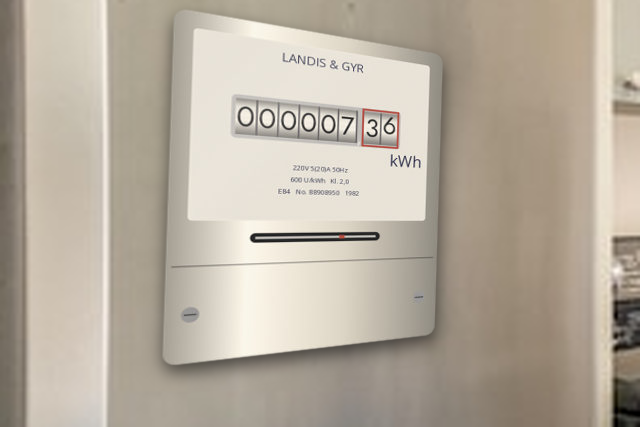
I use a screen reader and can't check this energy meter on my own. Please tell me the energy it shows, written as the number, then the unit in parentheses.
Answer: 7.36 (kWh)
